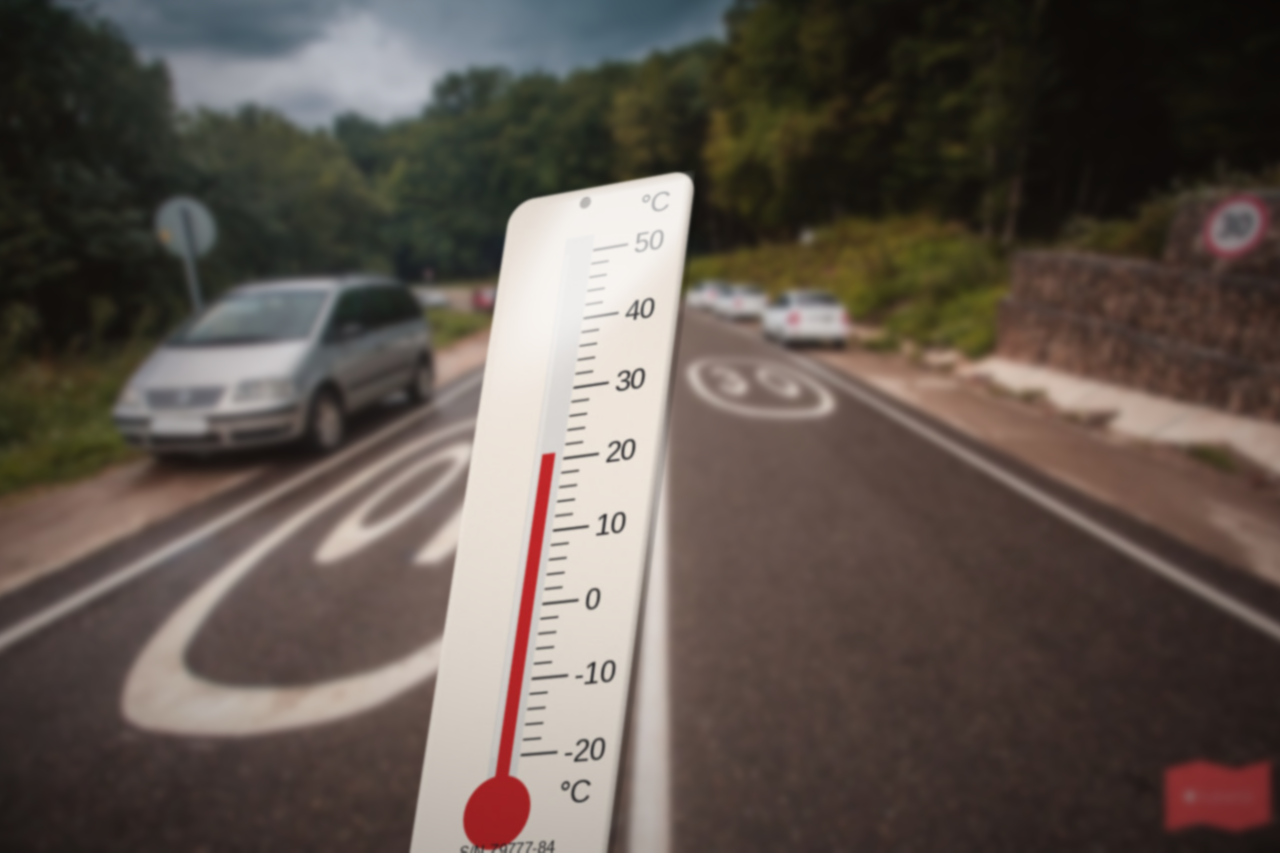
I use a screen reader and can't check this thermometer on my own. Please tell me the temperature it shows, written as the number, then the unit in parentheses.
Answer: 21 (°C)
